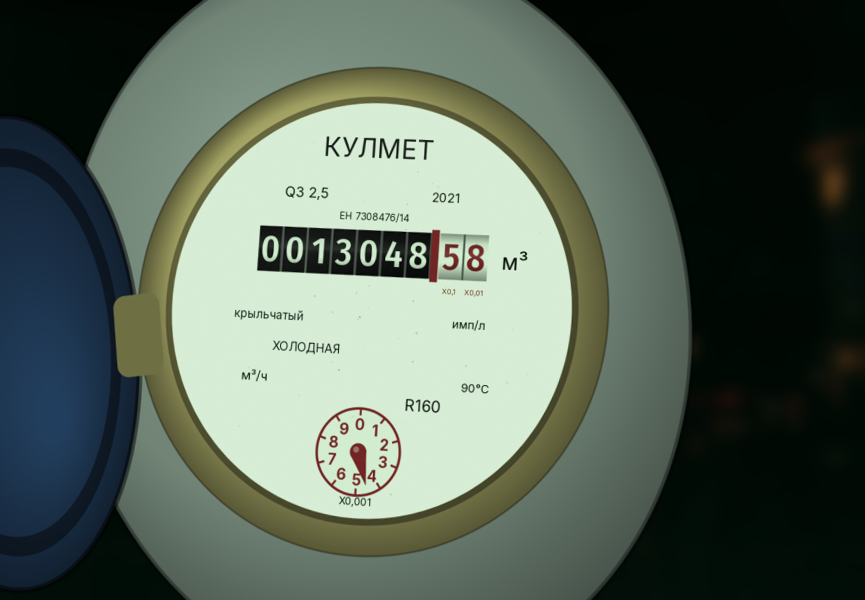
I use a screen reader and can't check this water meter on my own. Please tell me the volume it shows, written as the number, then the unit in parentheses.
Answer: 13048.584 (m³)
